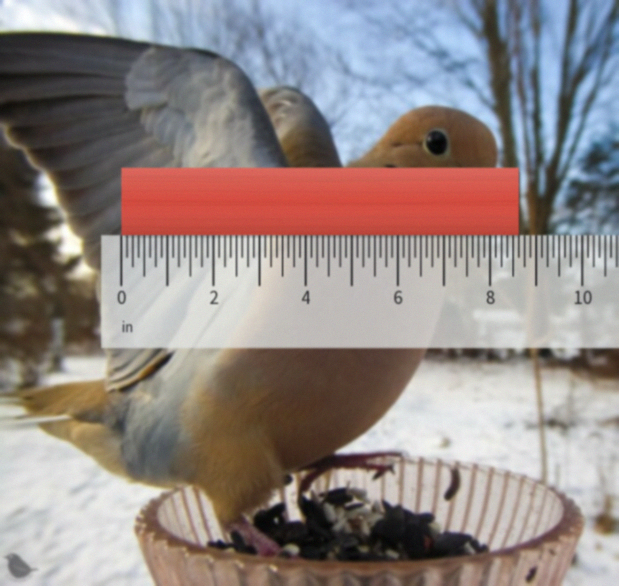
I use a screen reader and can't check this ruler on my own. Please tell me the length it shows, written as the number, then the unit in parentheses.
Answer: 8.625 (in)
